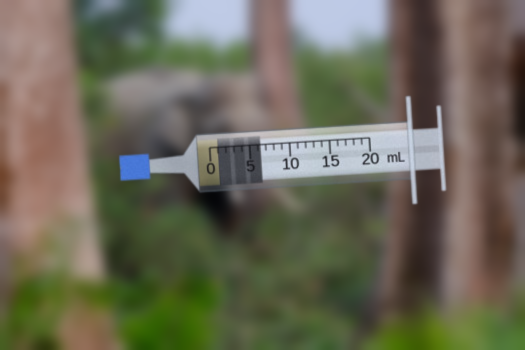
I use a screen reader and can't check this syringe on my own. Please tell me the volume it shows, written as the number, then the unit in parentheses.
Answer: 1 (mL)
